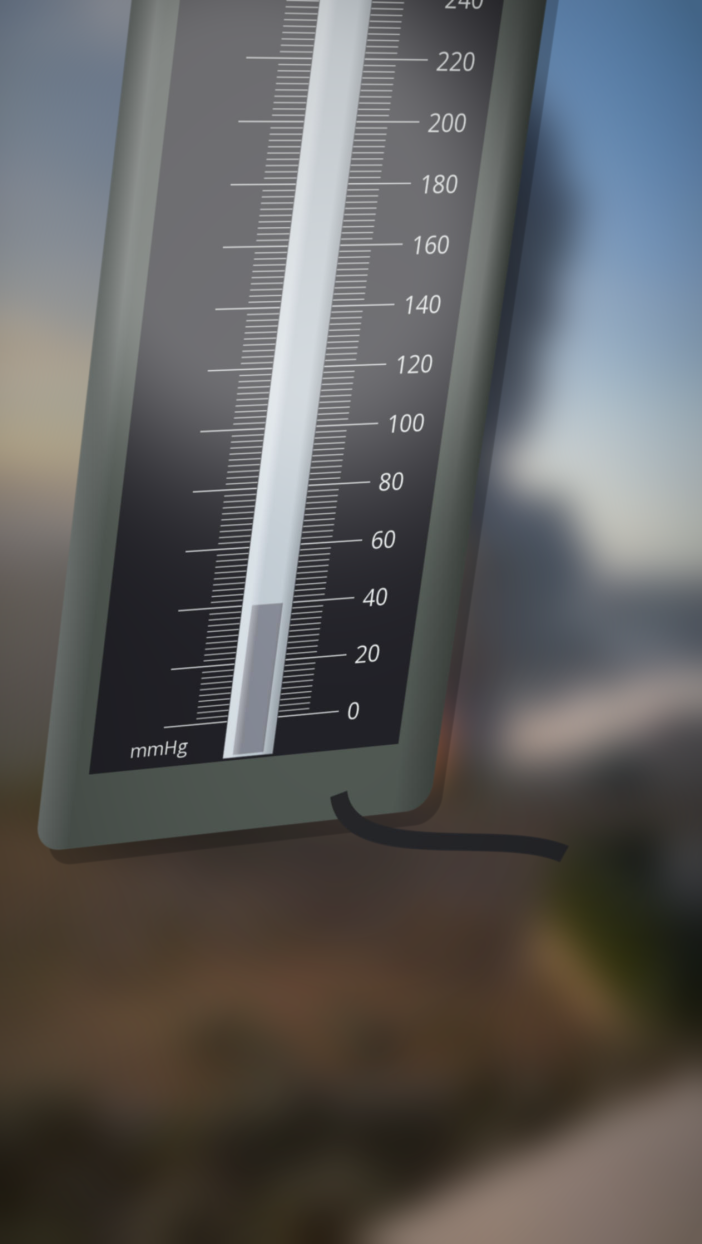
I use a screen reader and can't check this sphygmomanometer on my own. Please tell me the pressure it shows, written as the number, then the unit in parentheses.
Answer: 40 (mmHg)
